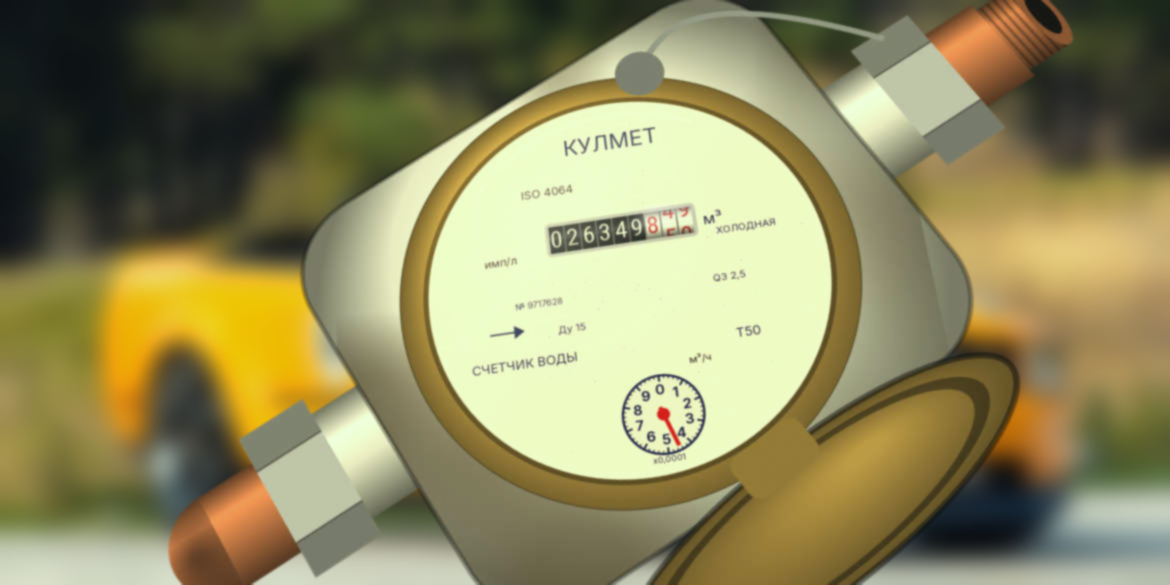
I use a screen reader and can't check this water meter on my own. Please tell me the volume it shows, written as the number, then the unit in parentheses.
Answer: 26349.8494 (m³)
